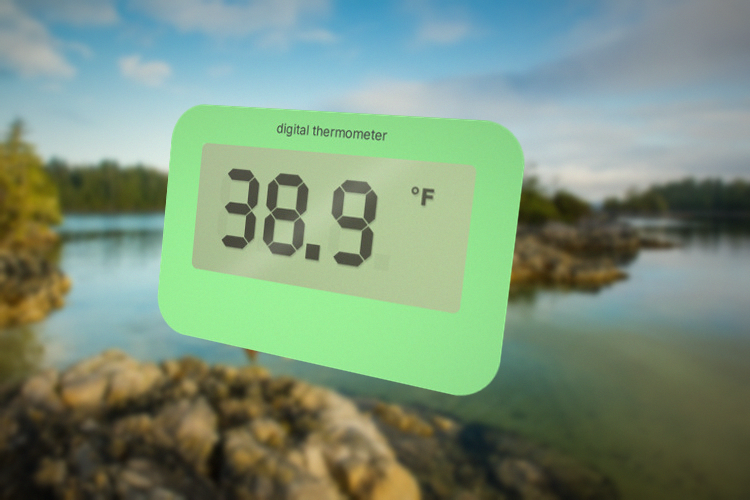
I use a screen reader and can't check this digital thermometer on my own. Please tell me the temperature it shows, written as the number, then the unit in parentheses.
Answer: 38.9 (°F)
